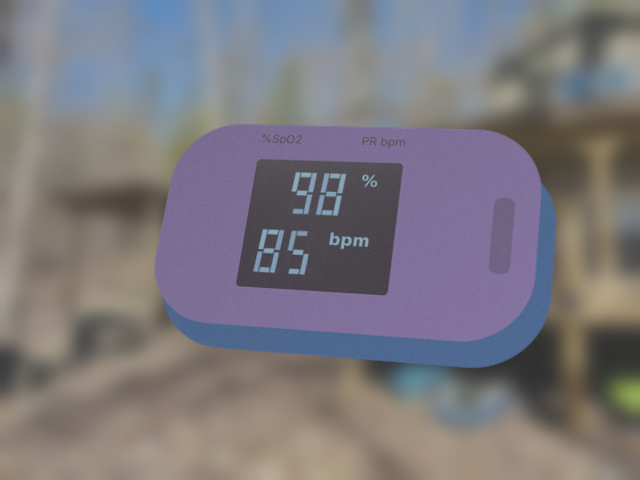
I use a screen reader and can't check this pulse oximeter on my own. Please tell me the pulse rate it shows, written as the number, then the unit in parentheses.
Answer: 85 (bpm)
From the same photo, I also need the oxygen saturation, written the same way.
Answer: 98 (%)
